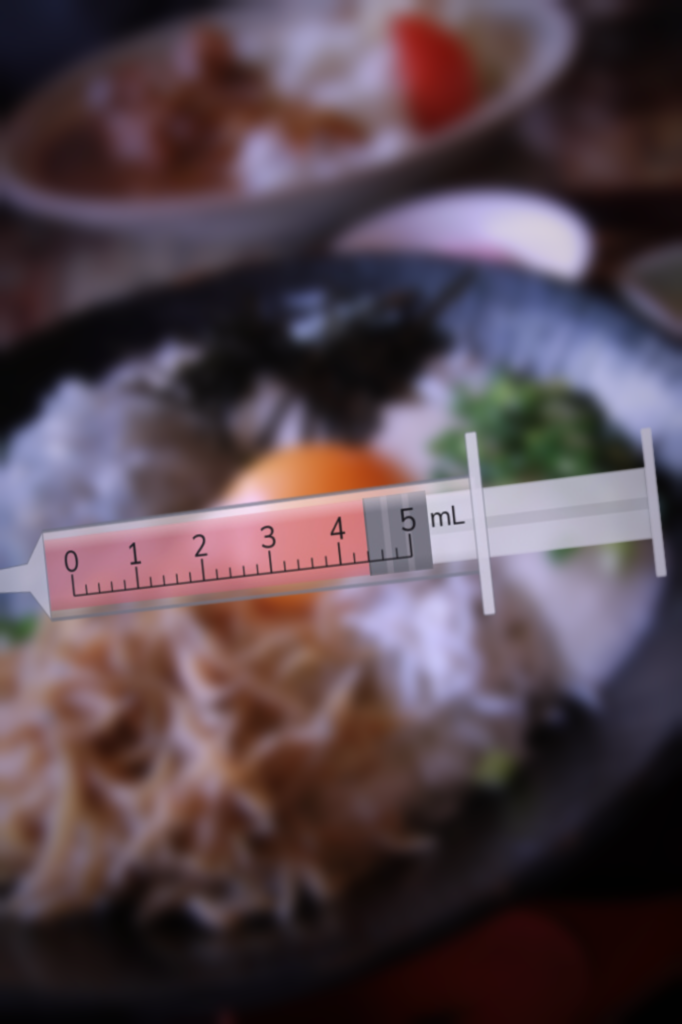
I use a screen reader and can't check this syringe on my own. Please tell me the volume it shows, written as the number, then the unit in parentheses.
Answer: 4.4 (mL)
